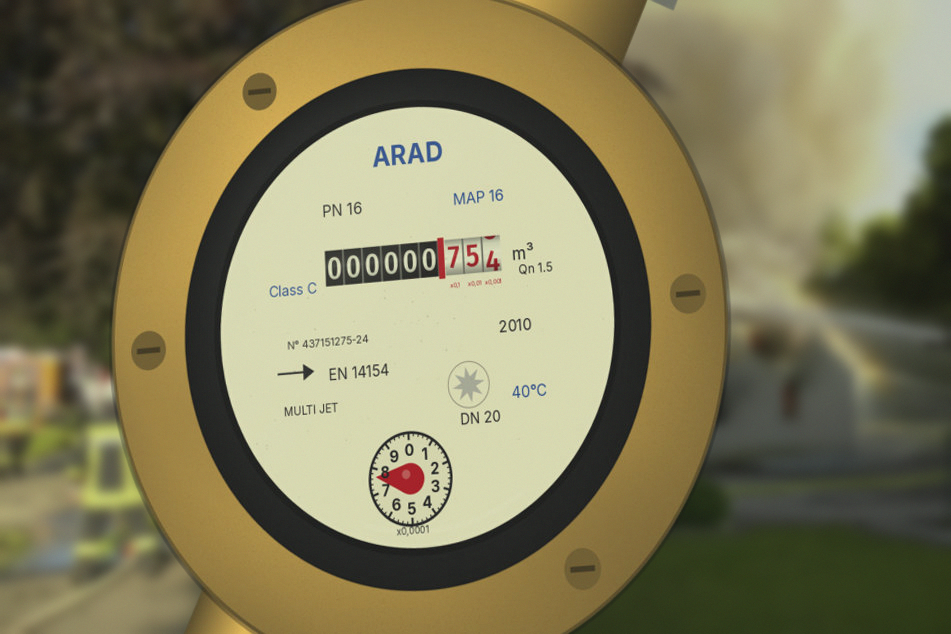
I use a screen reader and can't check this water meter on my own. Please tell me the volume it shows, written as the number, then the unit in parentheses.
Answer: 0.7537 (m³)
